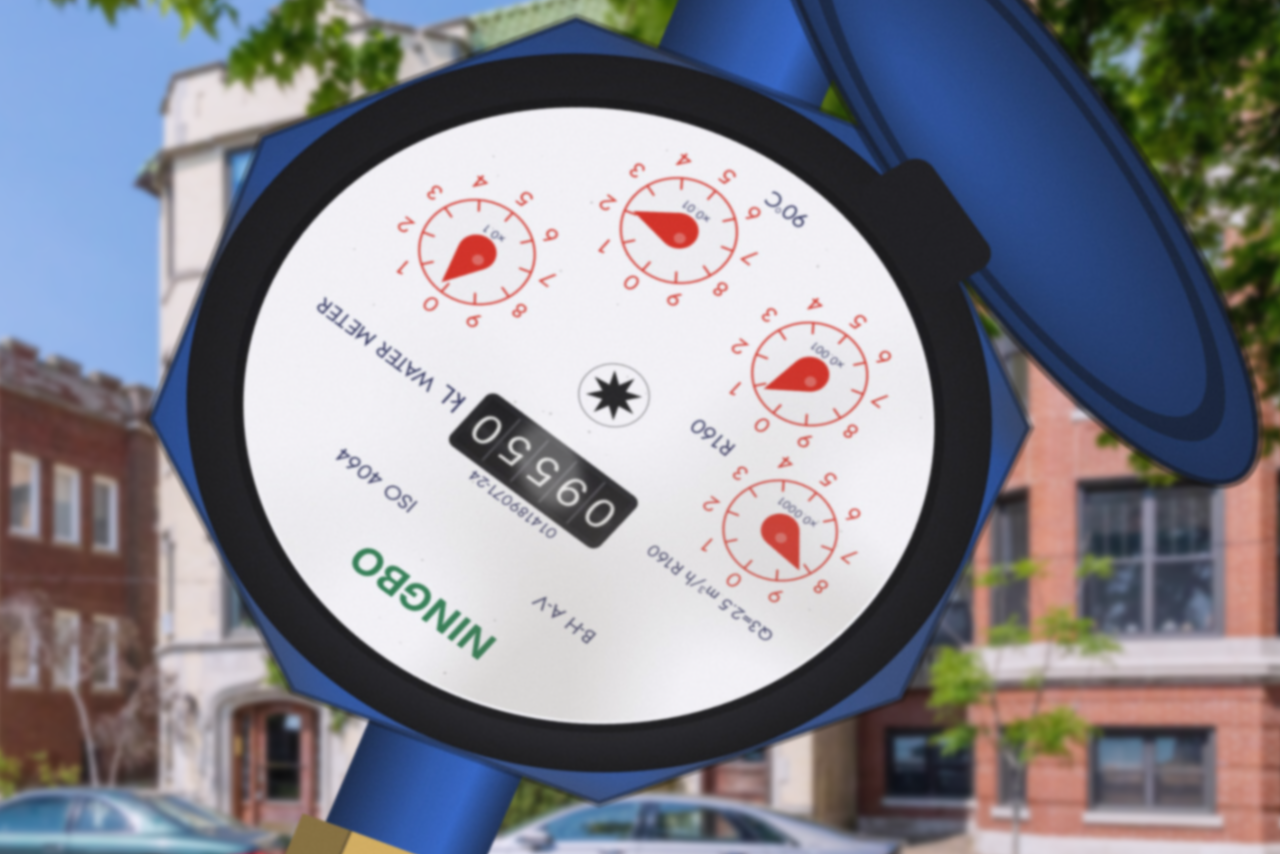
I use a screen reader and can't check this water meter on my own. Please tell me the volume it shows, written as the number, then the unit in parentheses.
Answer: 9550.0208 (kL)
